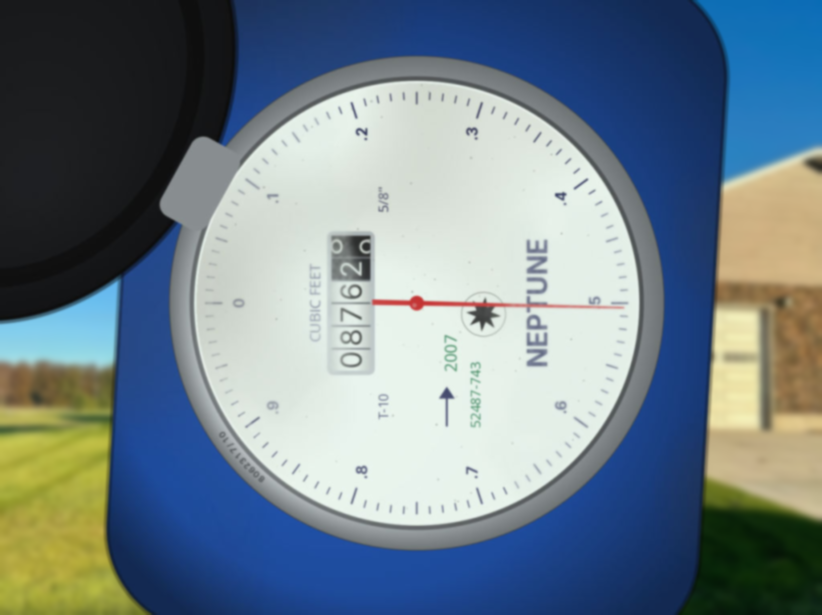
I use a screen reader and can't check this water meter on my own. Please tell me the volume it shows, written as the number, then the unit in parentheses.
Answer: 87628.50 (ft³)
